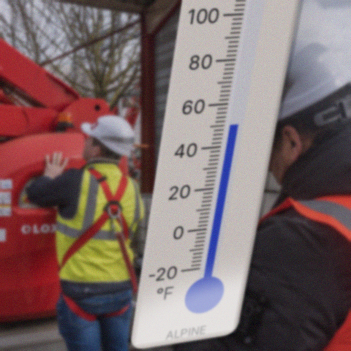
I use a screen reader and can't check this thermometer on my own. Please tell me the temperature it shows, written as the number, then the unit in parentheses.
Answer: 50 (°F)
